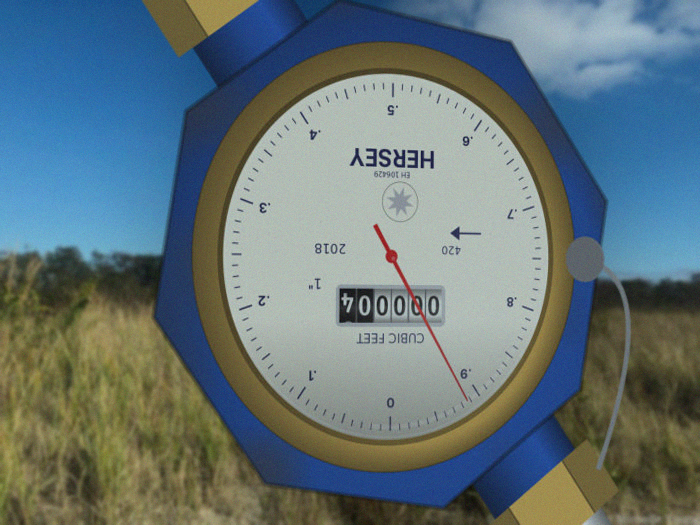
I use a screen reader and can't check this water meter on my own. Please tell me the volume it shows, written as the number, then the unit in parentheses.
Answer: 3.91 (ft³)
